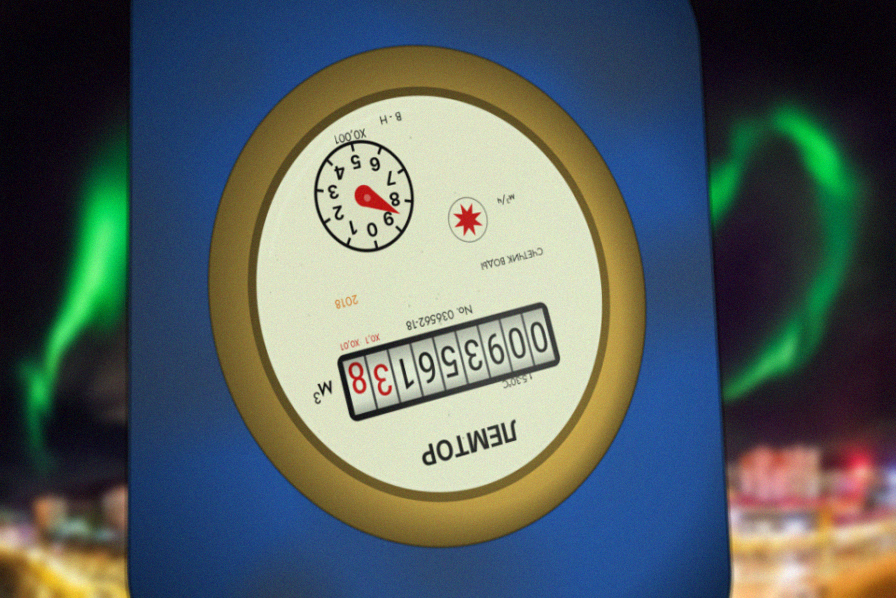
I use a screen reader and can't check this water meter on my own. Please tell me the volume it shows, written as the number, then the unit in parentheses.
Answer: 93561.378 (m³)
